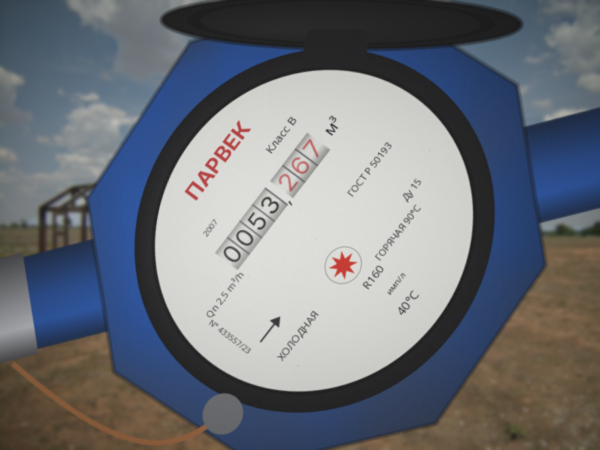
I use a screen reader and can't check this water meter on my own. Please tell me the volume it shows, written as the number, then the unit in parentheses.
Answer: 53.267 (m³)
